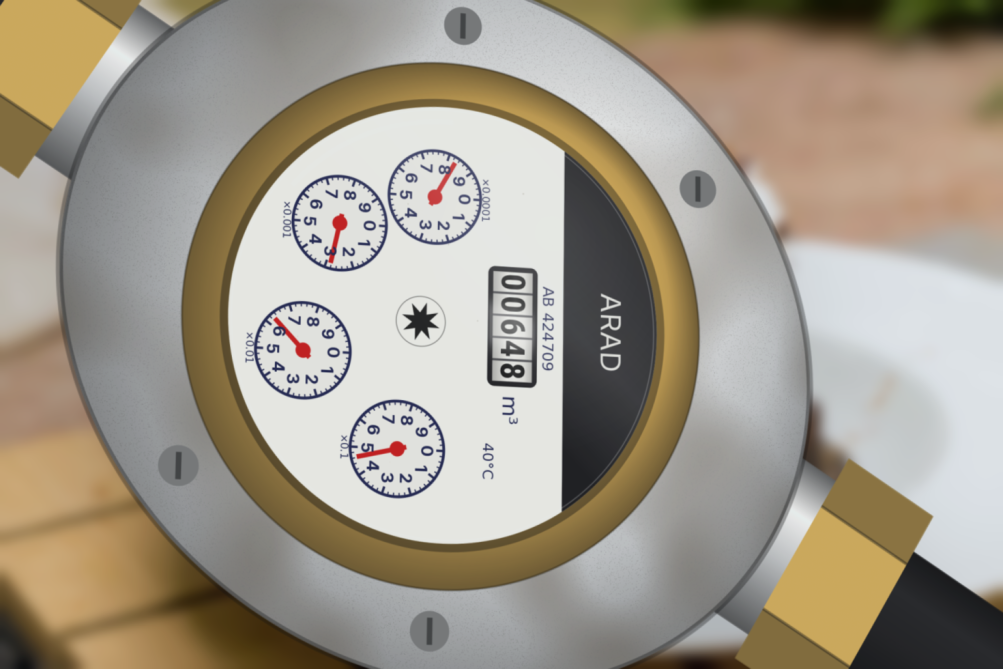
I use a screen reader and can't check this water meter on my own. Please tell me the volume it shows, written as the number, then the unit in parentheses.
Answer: 648.4628 (m³)
